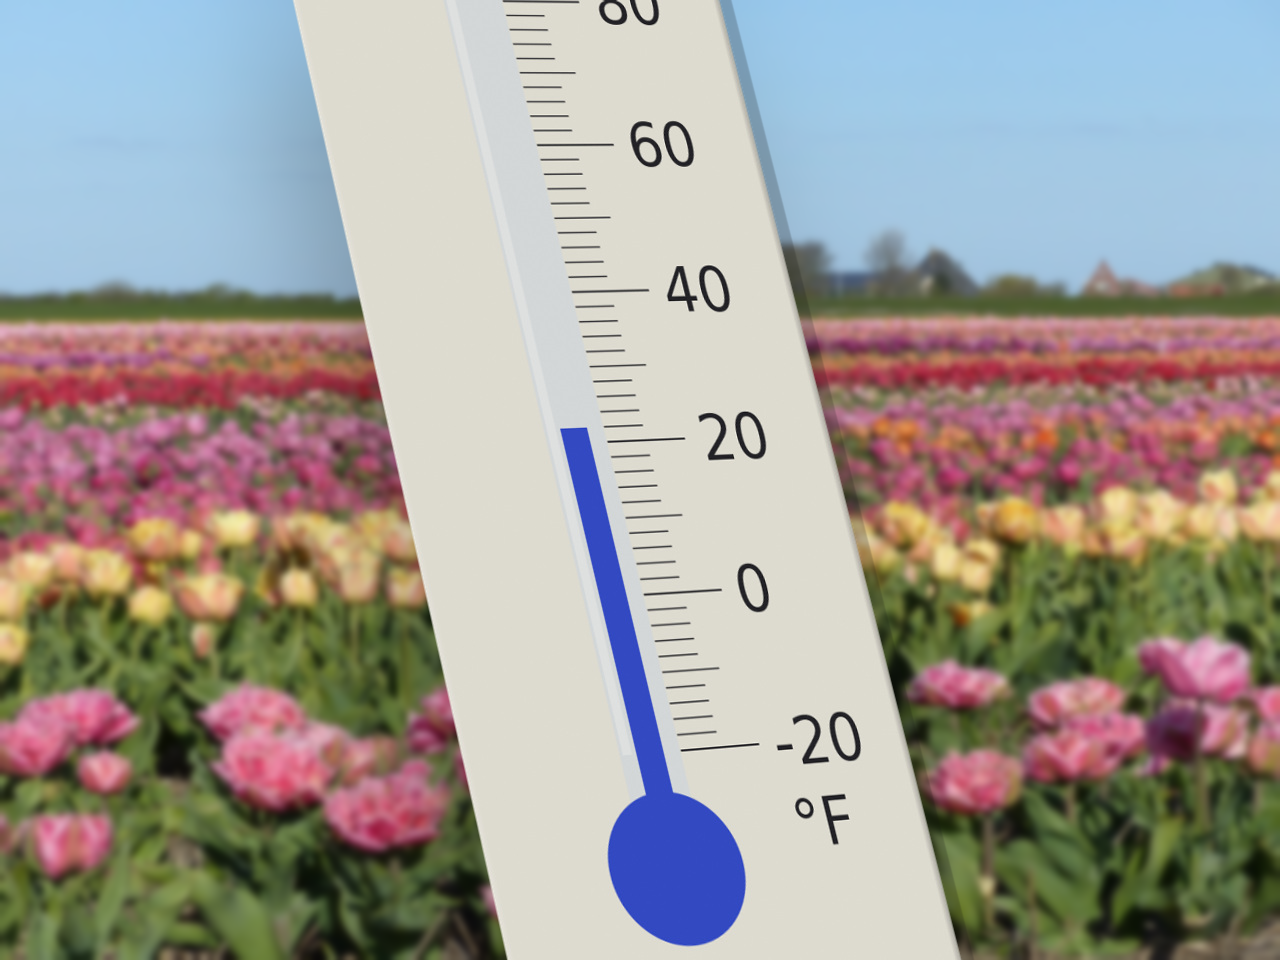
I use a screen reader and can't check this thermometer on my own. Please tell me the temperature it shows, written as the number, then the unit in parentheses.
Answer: 22 (°F)
